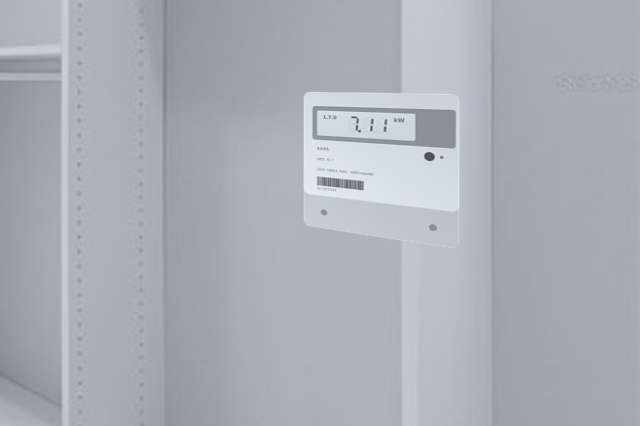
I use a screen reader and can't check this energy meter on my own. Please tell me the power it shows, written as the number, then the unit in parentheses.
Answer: 7.11 (kW)
